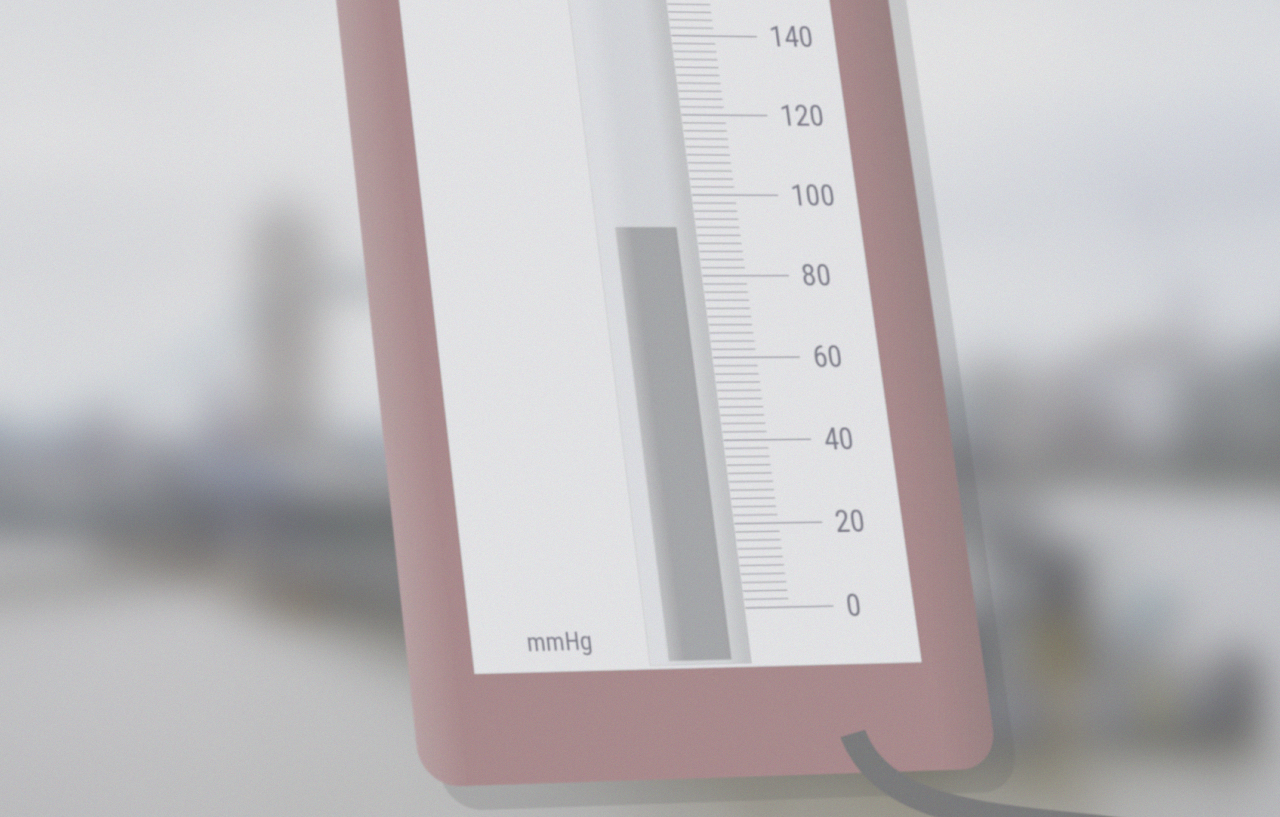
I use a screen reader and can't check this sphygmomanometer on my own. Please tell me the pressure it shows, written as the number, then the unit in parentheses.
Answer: 92 (mmHg)
